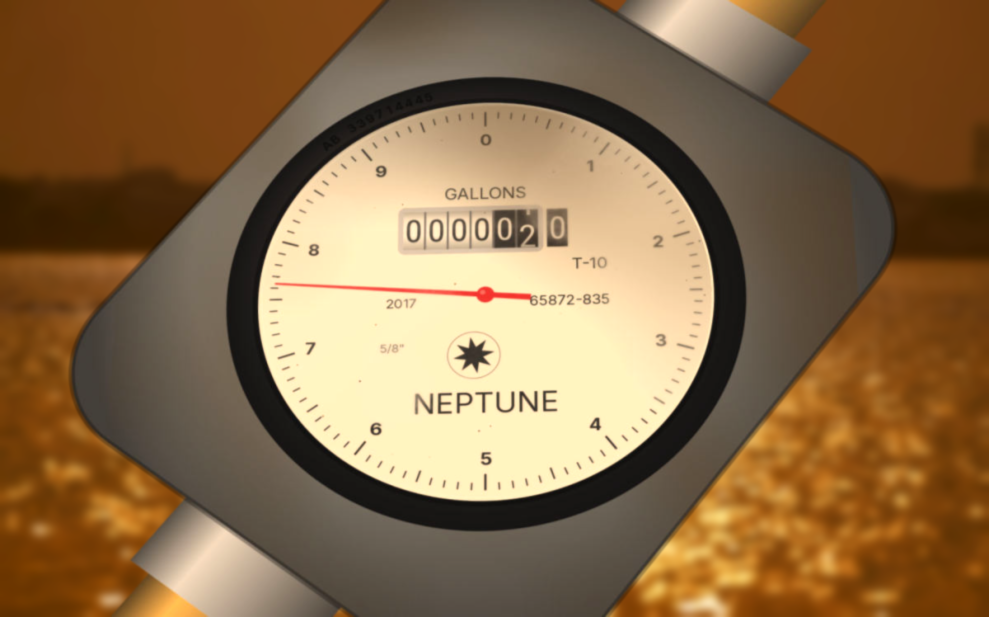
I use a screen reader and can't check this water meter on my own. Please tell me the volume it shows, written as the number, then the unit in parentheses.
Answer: 17.6 (gal)
